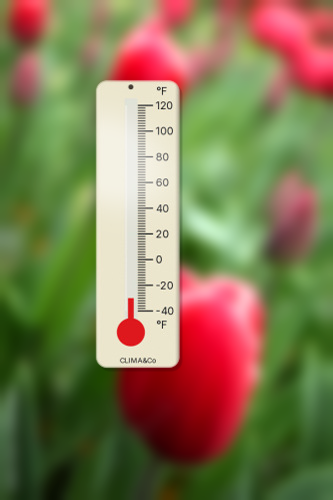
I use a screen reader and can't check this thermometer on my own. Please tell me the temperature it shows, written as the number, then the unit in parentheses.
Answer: -30 (°F)
